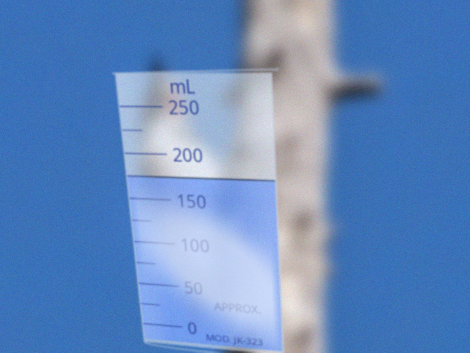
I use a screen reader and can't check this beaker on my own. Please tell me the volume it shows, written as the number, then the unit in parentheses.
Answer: 175 (mL)
